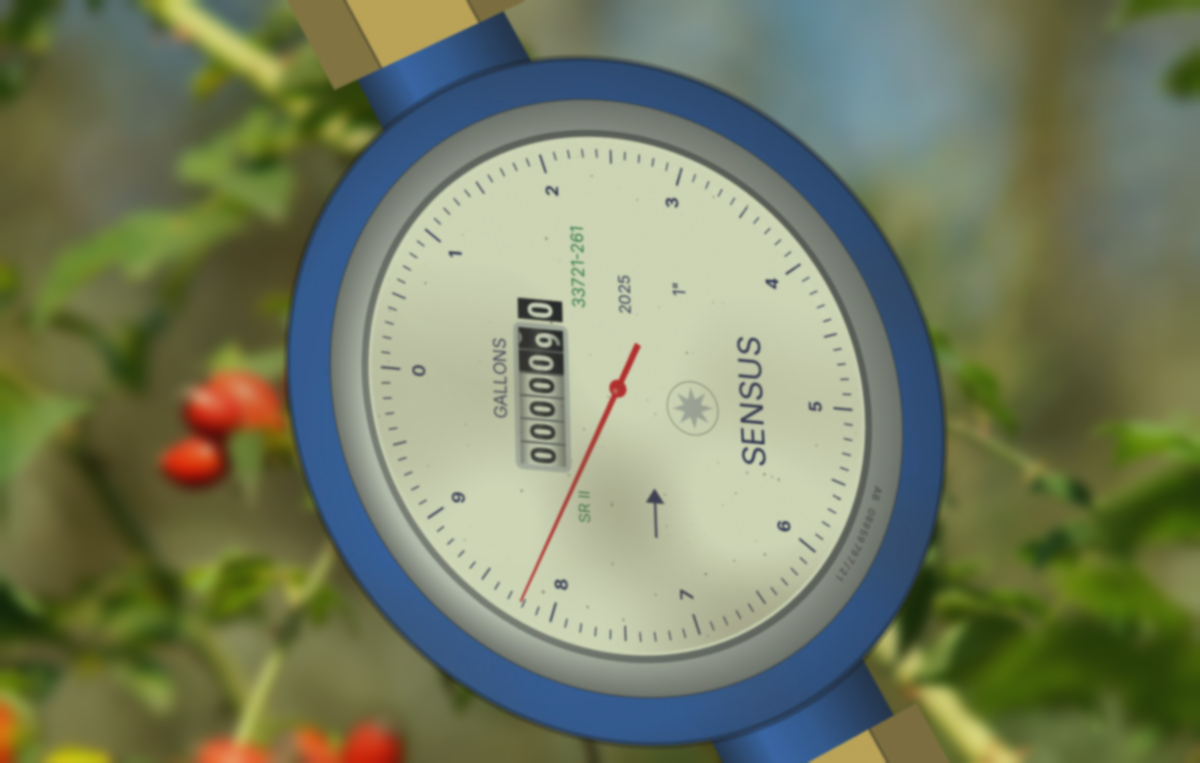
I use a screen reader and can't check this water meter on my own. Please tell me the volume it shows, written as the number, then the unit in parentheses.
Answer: 88.2 (gal)
